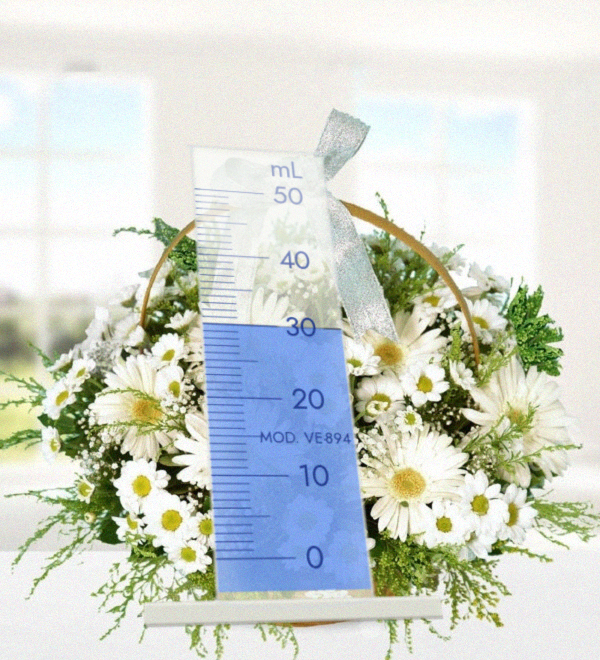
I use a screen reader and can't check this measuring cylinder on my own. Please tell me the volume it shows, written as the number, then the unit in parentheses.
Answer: 30 (mL)
